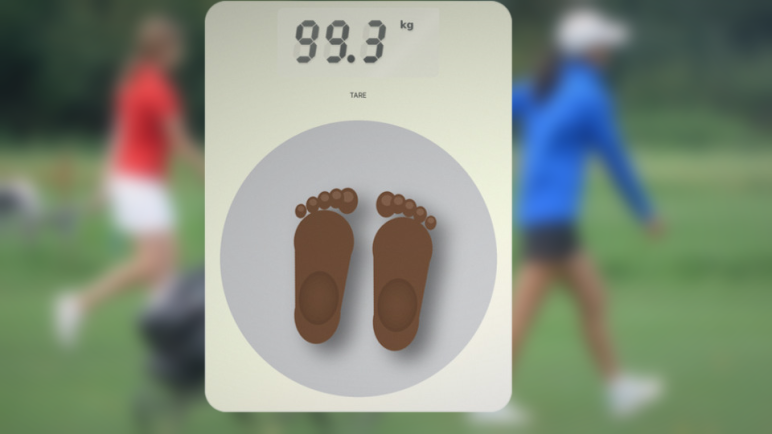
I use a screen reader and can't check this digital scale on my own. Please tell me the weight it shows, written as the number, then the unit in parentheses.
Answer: 99.3 (kg)
